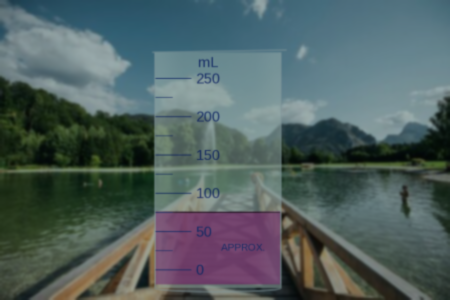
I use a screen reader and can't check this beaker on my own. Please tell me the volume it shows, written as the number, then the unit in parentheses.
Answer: 75 (mL)
